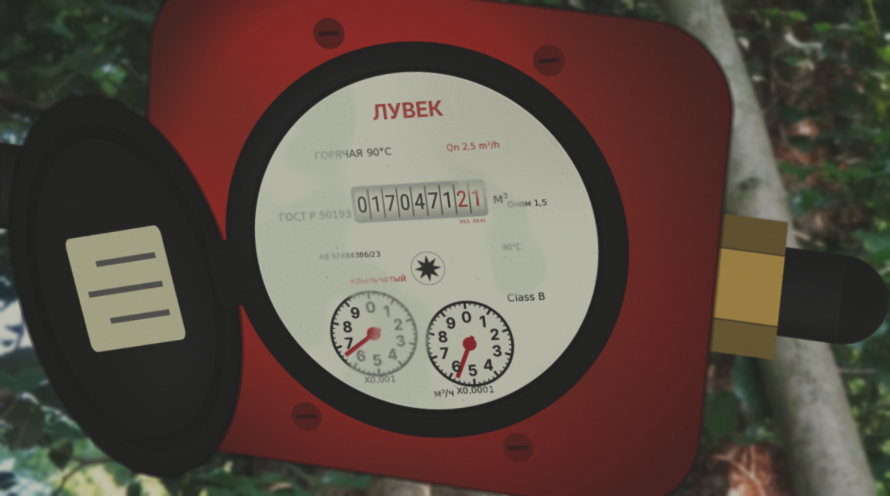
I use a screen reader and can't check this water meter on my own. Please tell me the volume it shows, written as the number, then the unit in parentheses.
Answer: 170471.2165 (m³)
